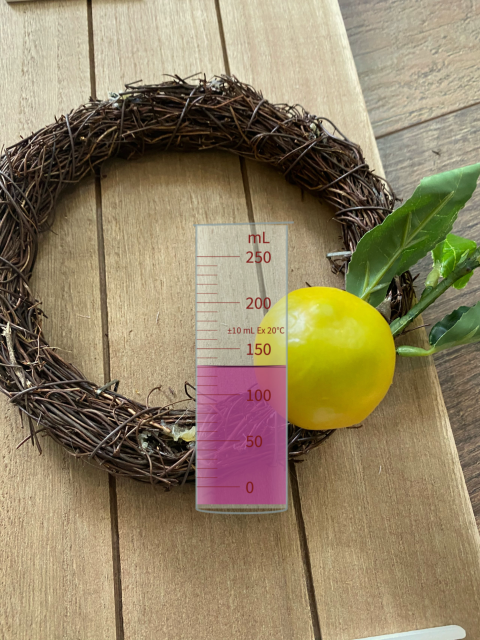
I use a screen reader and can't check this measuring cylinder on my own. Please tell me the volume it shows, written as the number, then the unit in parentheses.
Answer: 130 (mL)
